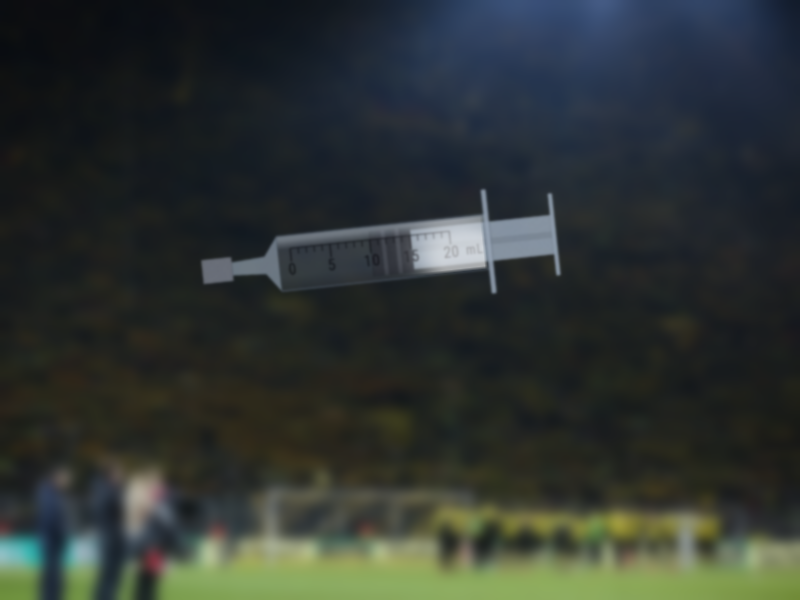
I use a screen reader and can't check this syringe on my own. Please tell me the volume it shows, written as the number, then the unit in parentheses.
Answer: 10 (mL)
